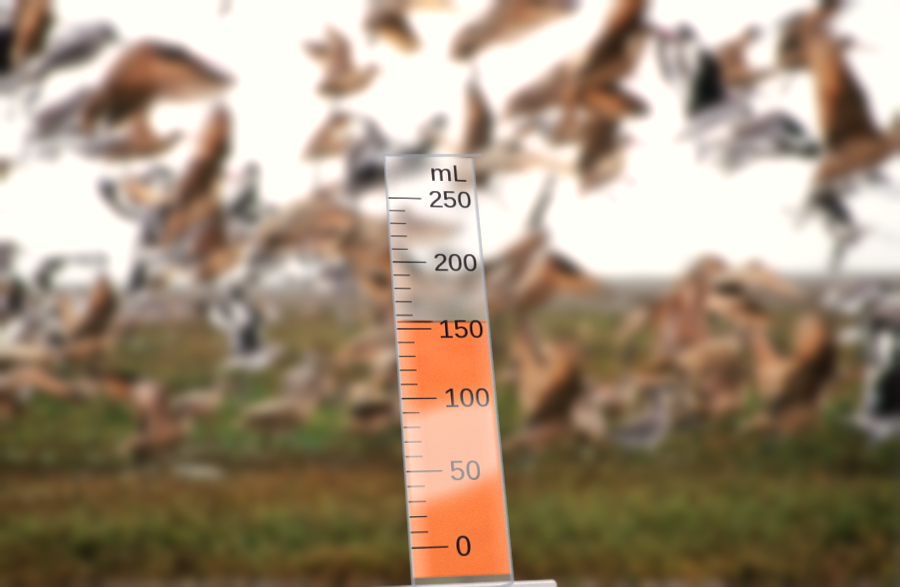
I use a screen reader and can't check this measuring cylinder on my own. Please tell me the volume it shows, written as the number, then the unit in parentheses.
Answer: 155 (mL)
